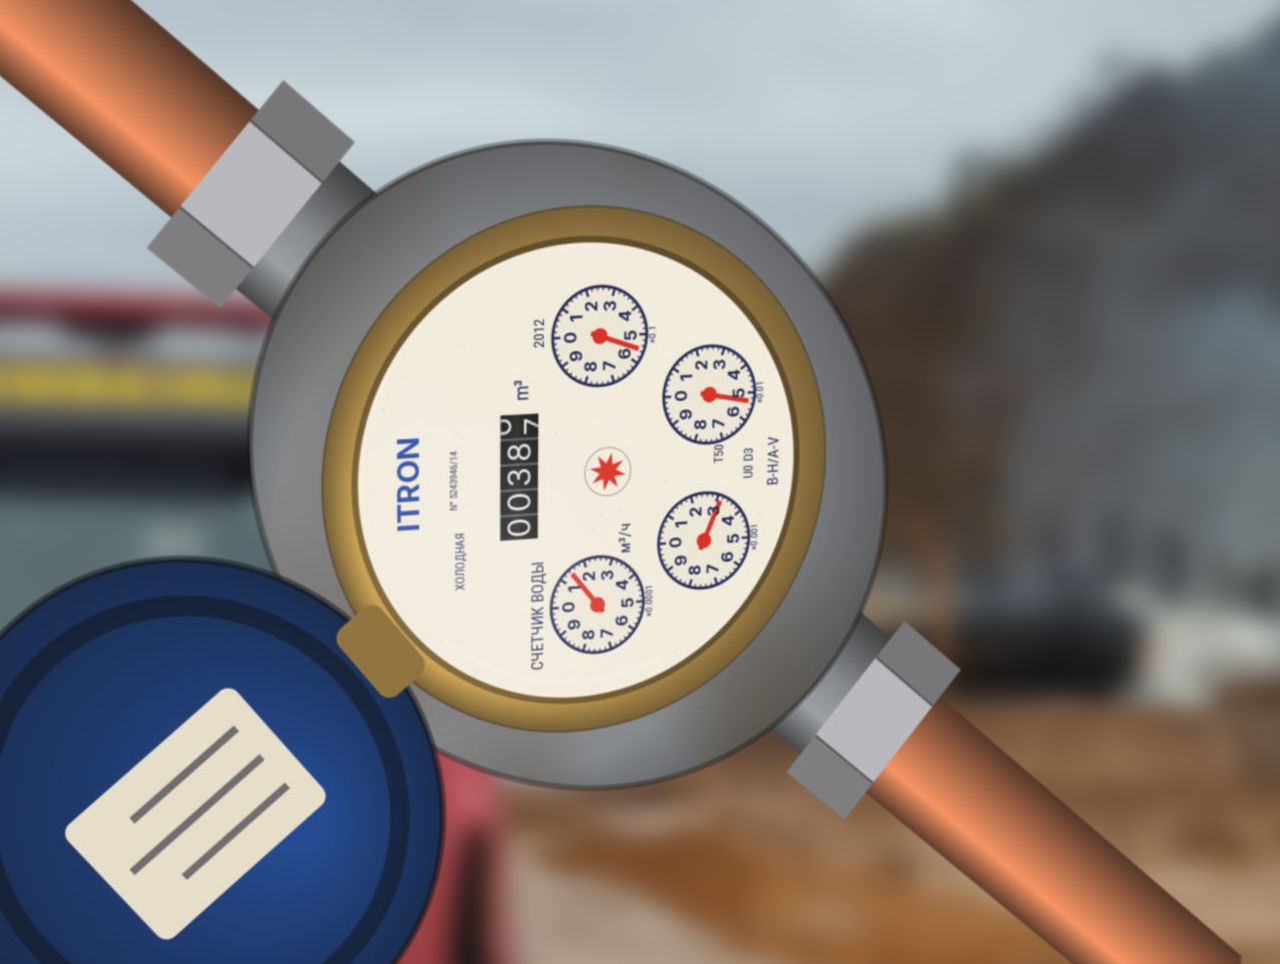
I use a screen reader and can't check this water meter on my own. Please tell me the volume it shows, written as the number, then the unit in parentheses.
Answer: 386.5531 (m³)
